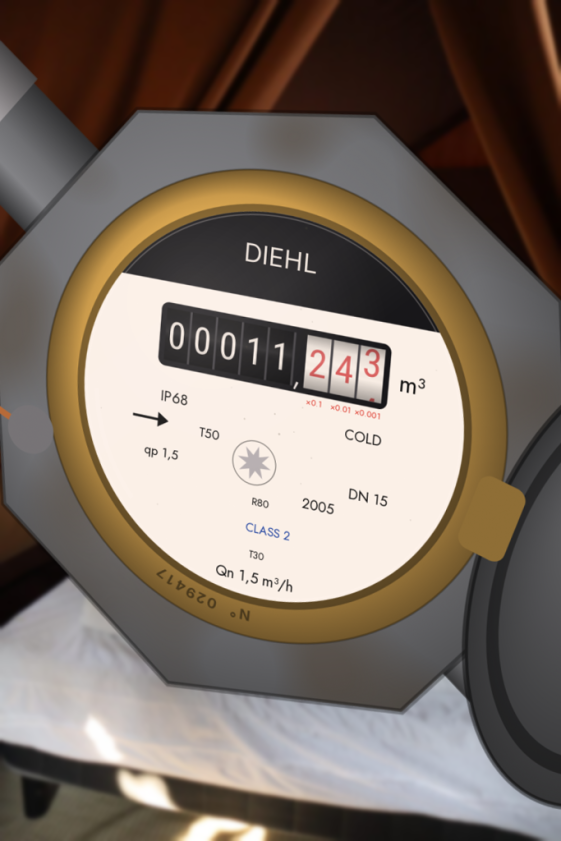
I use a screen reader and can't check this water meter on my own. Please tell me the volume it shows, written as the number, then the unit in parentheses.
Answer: 11.243 (m³)
